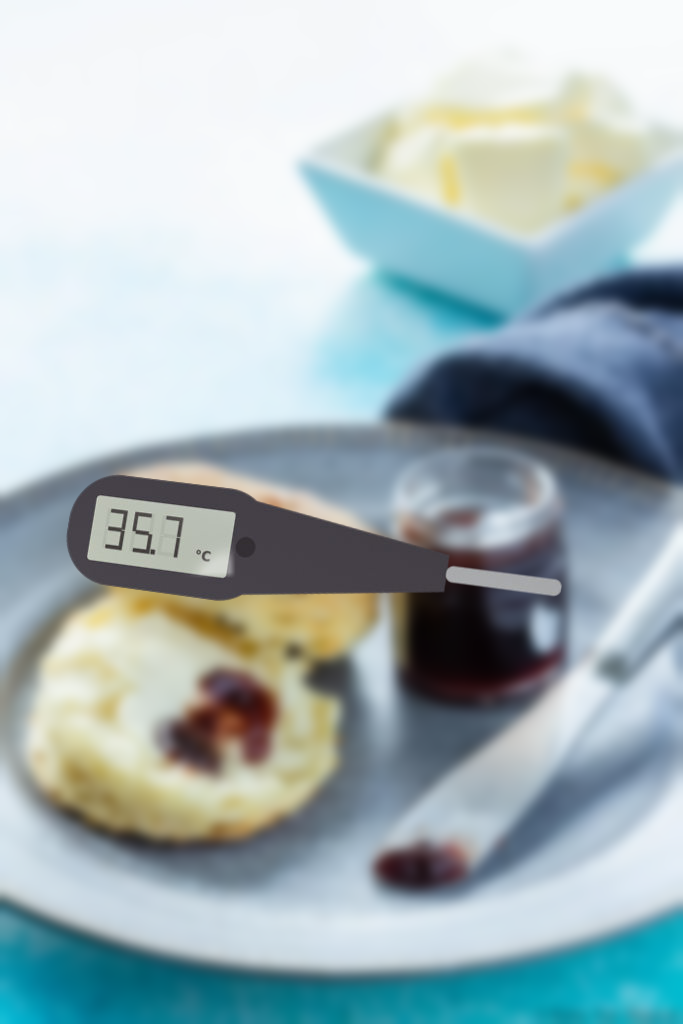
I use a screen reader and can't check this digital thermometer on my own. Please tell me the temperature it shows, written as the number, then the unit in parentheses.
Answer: 35.7 (°C)
